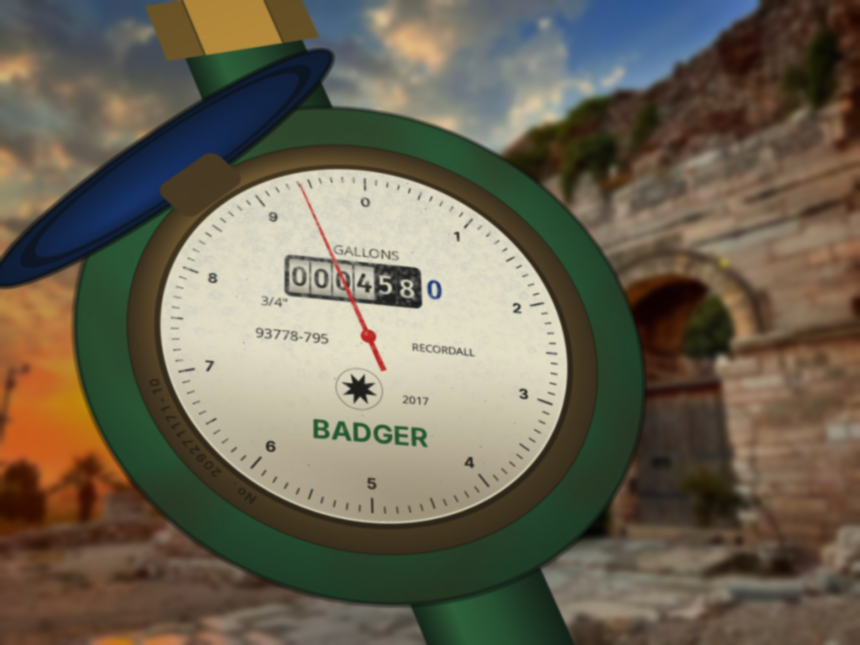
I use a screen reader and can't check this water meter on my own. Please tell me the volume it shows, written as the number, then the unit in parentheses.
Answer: 4579.4 (gal)
